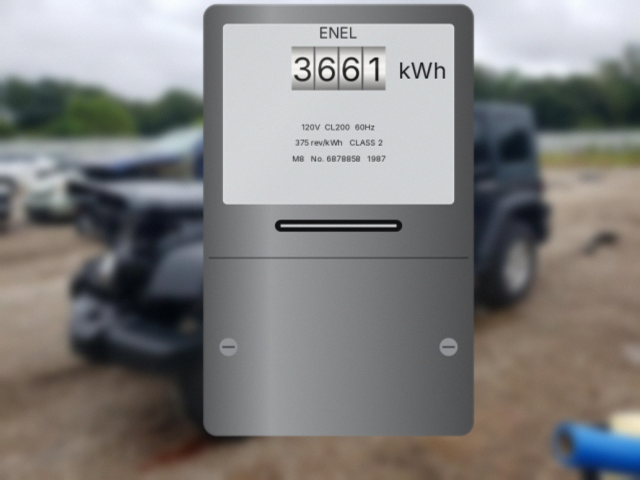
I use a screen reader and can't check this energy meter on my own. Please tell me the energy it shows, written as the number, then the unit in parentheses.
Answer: 3661 (kWh)
